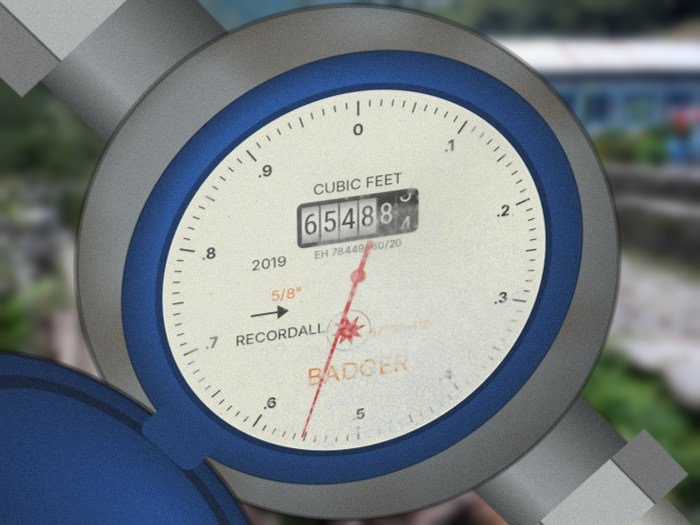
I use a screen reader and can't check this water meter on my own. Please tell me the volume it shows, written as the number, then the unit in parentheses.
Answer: 654883.55 (ft³)
